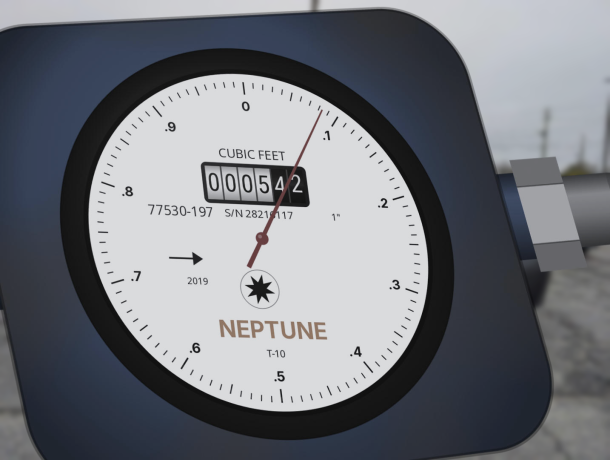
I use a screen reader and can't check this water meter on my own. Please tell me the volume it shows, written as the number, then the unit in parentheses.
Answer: 542.08 (ft³)
